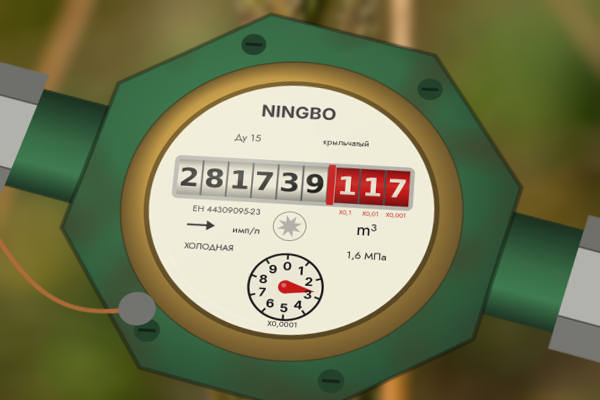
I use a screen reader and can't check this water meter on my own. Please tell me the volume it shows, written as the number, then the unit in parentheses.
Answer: 281739.1172 (m³)
